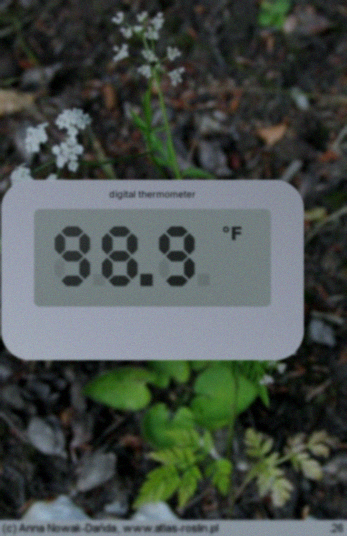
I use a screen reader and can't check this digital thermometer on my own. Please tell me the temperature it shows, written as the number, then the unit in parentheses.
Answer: 98.9 (°F)
